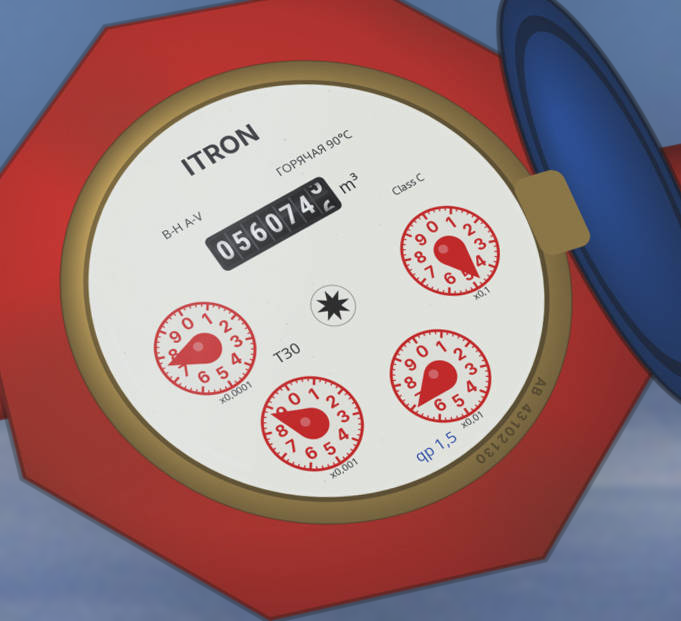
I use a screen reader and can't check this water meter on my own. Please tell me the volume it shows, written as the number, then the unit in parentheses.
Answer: 560745.4687 (m³)
